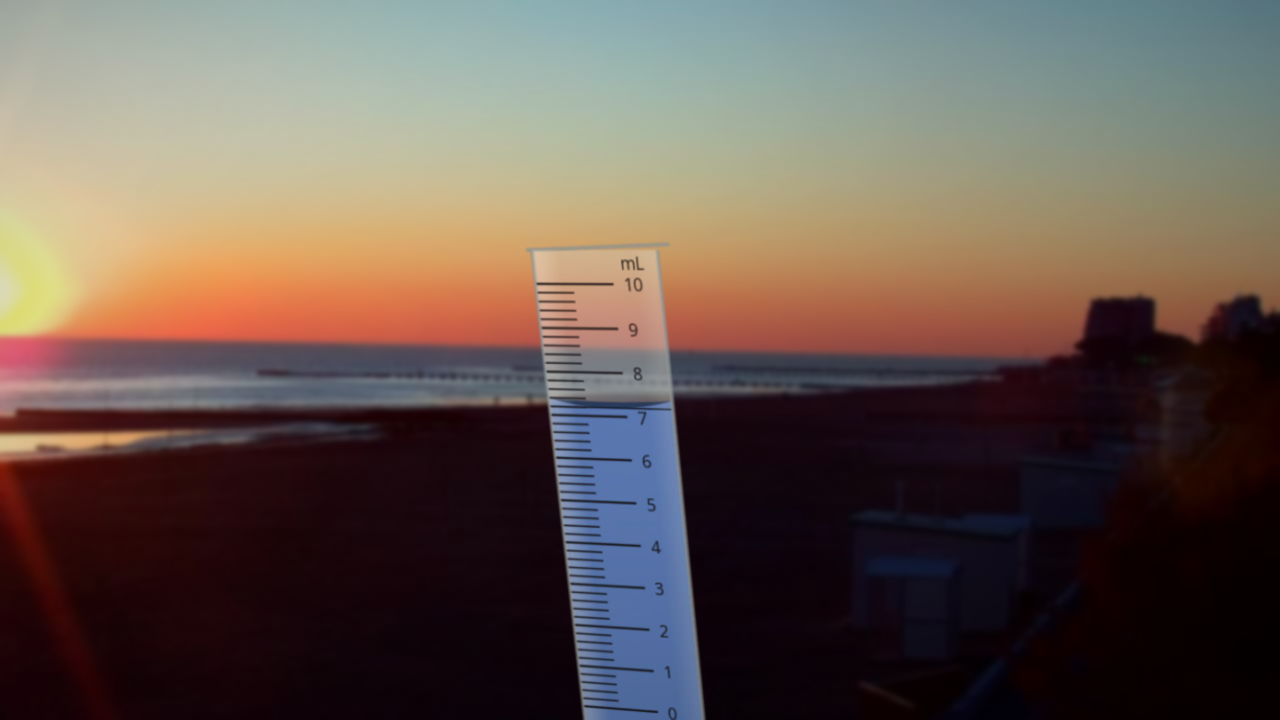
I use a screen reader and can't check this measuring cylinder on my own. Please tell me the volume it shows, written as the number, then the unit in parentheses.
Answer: 7.2 (mL)
